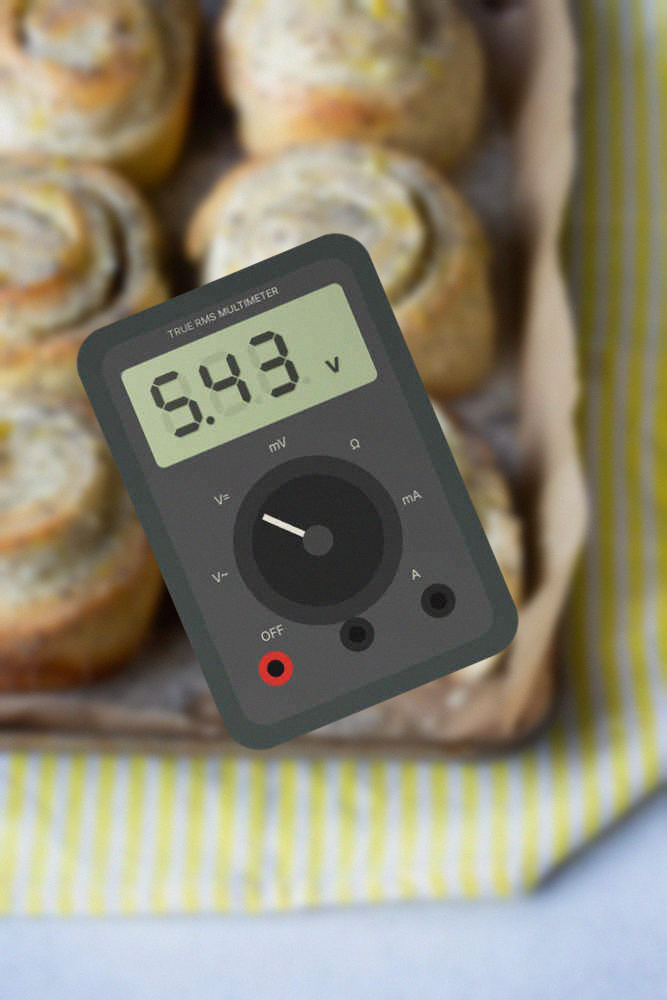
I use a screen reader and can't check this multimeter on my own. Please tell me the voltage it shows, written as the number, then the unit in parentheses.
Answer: 5.43 (V)
